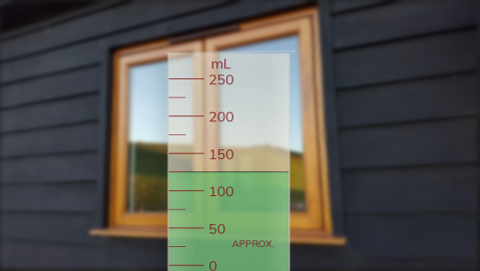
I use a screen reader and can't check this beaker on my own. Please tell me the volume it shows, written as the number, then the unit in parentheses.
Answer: 125 (mL)
